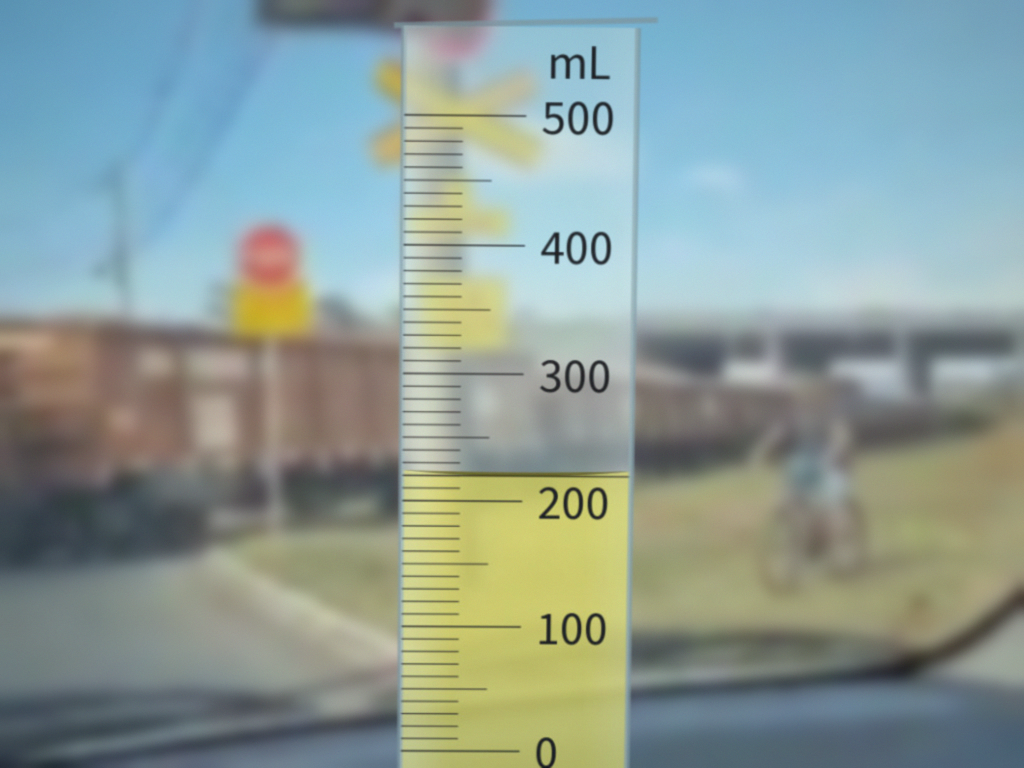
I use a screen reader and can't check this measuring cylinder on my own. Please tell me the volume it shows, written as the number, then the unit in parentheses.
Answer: 220 (mL)
